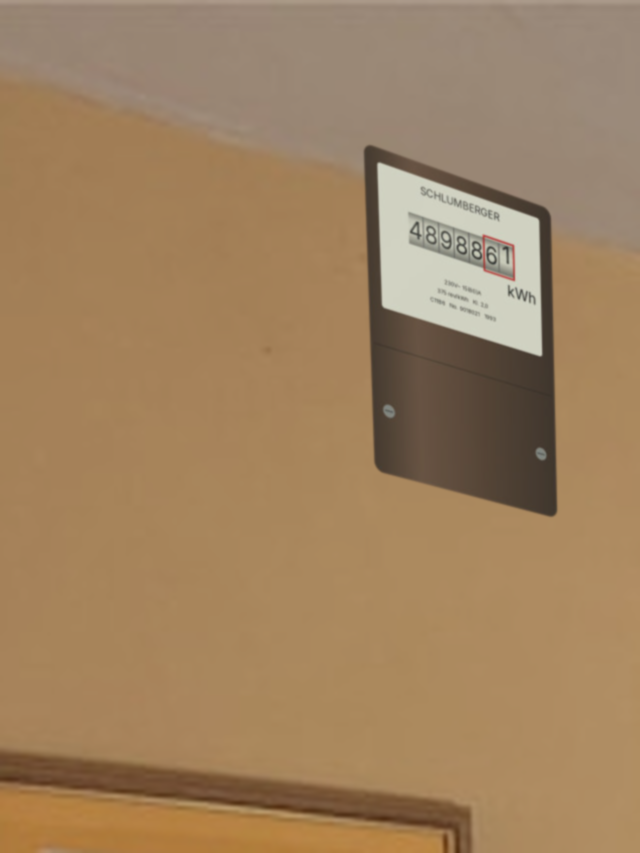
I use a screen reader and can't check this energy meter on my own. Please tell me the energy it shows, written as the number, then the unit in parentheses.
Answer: 48988.61 (kWh)
